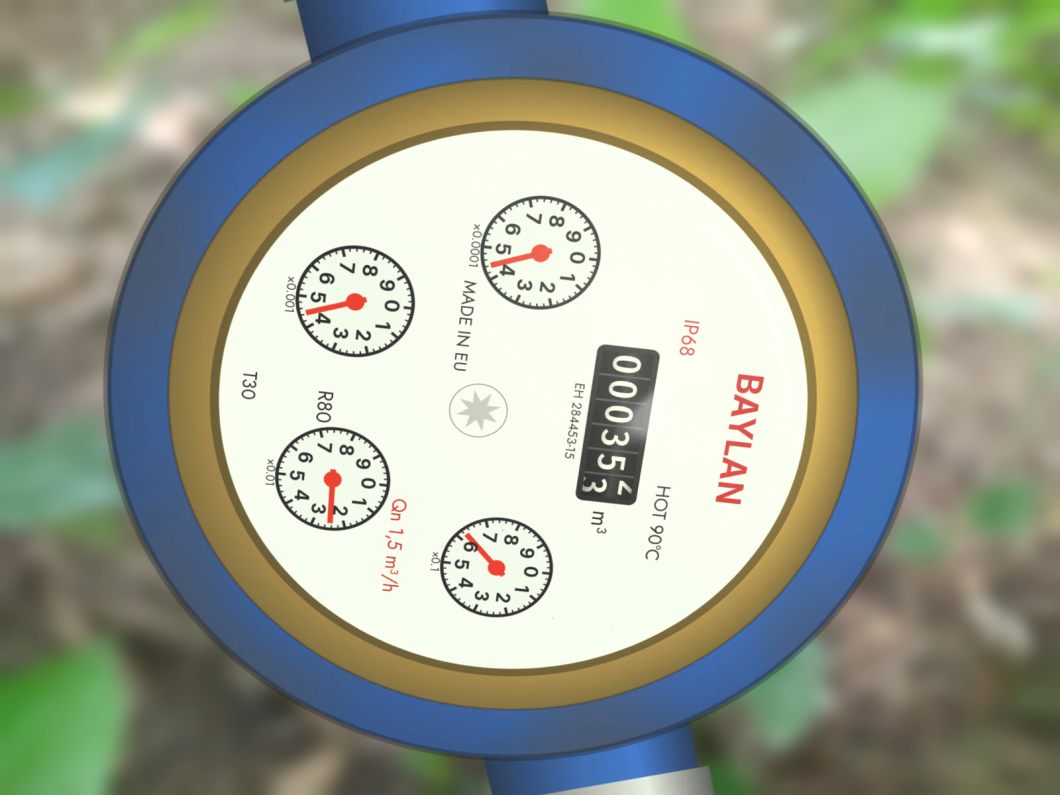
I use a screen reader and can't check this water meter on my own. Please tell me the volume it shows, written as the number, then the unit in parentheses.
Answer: 352.6244 (m³)
